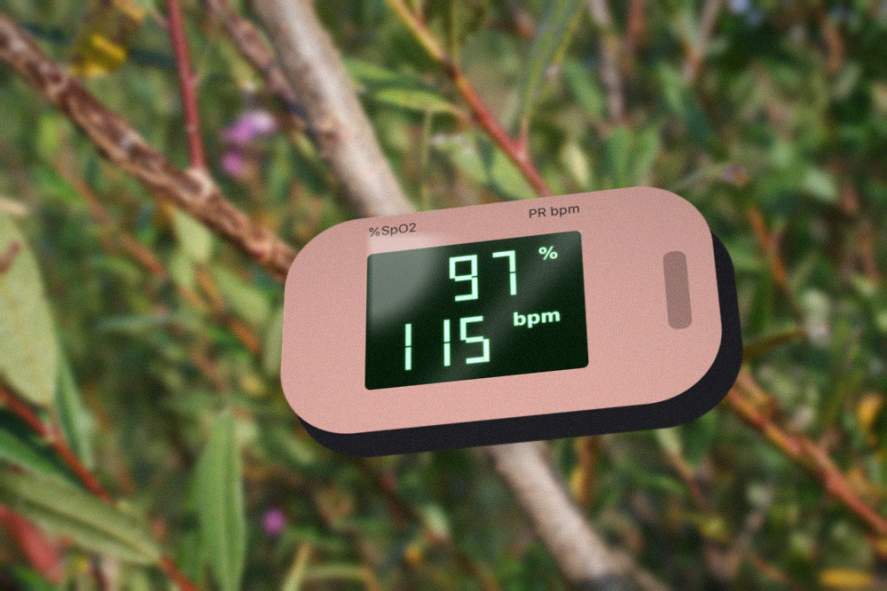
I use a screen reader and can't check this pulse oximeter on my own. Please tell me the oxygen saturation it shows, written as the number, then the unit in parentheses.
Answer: 97 (%)
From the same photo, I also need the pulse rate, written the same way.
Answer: 115 (bpm)
